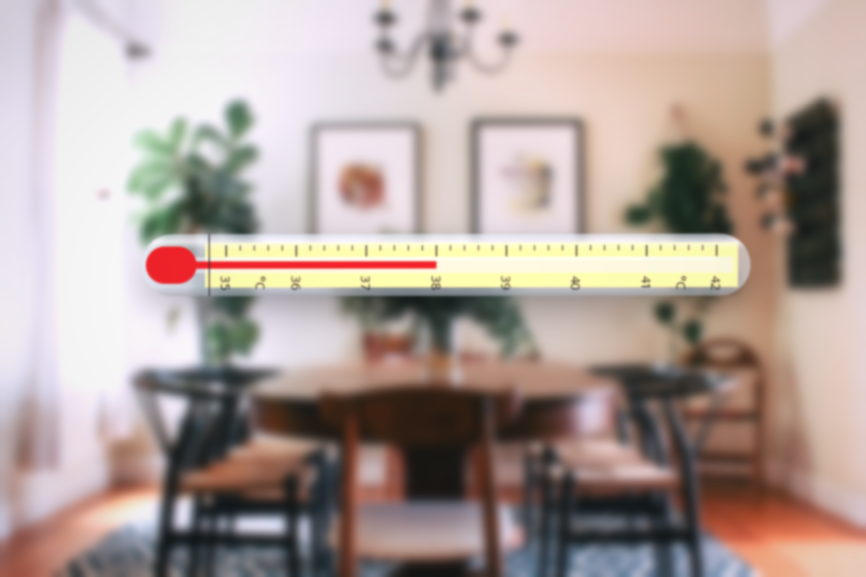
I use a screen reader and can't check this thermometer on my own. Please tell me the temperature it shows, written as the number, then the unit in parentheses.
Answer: 38 (°C)
